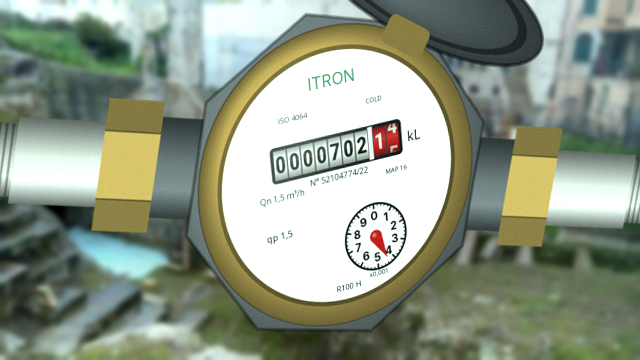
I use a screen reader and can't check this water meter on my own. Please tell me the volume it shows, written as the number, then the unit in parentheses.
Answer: 702.144 (kL)
